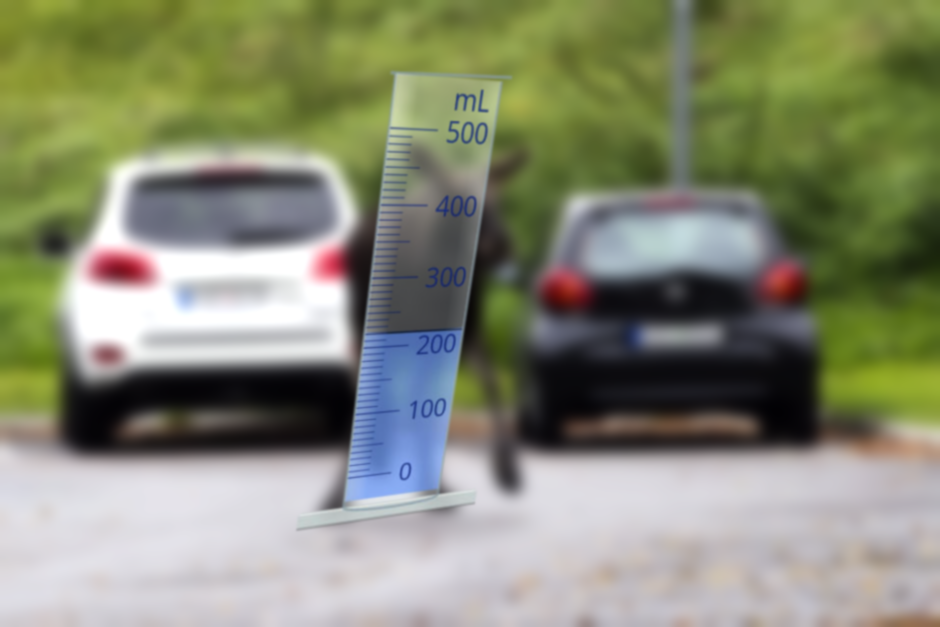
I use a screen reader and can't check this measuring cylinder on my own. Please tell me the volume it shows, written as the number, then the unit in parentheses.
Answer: 220 (mL)
